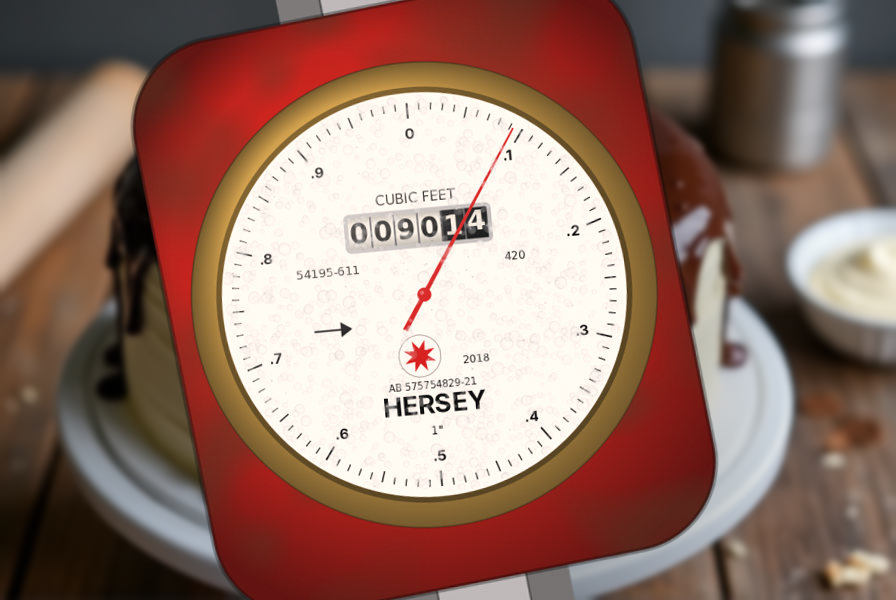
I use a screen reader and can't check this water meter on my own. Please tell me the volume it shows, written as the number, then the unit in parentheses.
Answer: 9014.09 (ft³)
